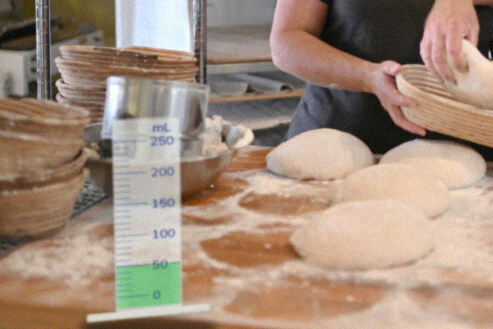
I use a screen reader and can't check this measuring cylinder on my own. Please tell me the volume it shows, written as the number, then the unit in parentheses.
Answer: 50 (mL)
